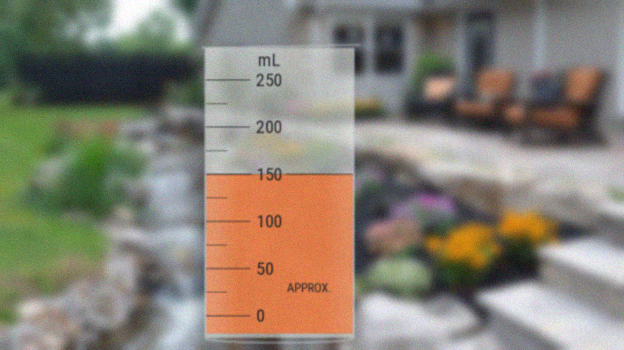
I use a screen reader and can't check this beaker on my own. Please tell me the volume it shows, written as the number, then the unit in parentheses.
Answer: 150 (mL)
